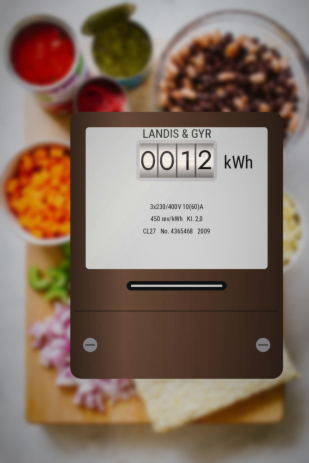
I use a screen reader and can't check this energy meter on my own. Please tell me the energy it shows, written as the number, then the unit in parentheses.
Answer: 12 (kWh)
